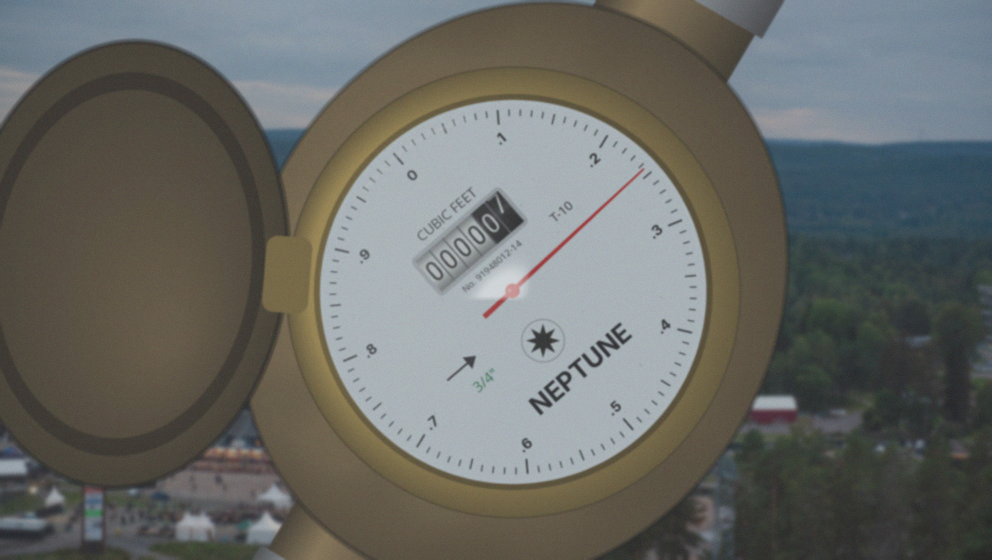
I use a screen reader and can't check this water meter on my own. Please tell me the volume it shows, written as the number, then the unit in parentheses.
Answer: 7.24 (ft³)
